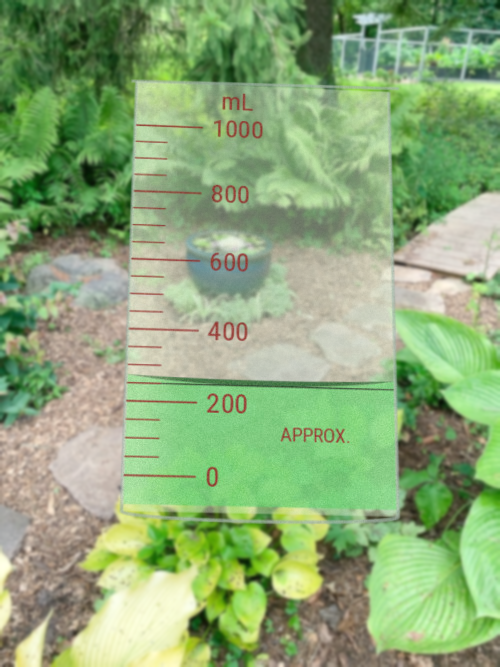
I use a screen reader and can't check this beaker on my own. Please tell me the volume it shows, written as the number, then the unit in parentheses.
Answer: 250 (mL)
